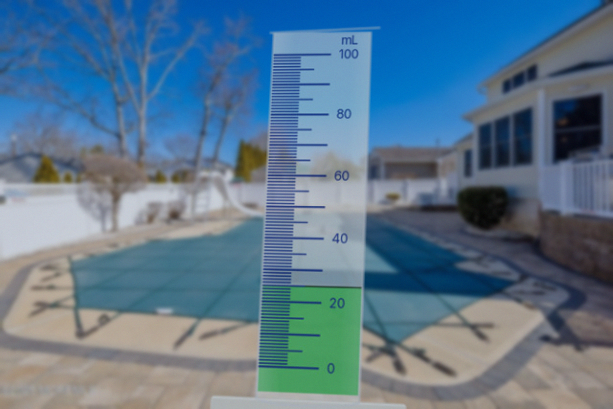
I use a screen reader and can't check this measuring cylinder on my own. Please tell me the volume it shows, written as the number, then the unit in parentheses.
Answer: 25 (mL)
